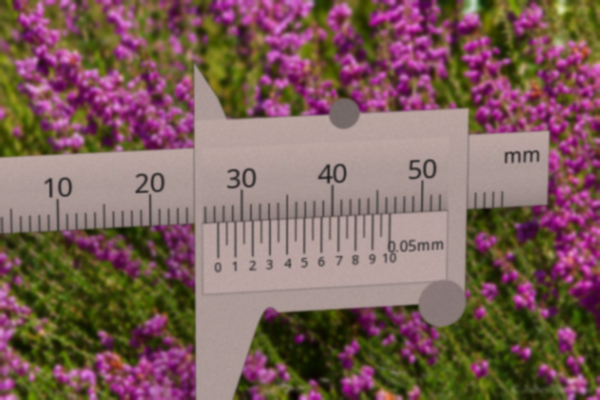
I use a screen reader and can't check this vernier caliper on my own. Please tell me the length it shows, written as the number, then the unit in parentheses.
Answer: 27.4 (mm)
